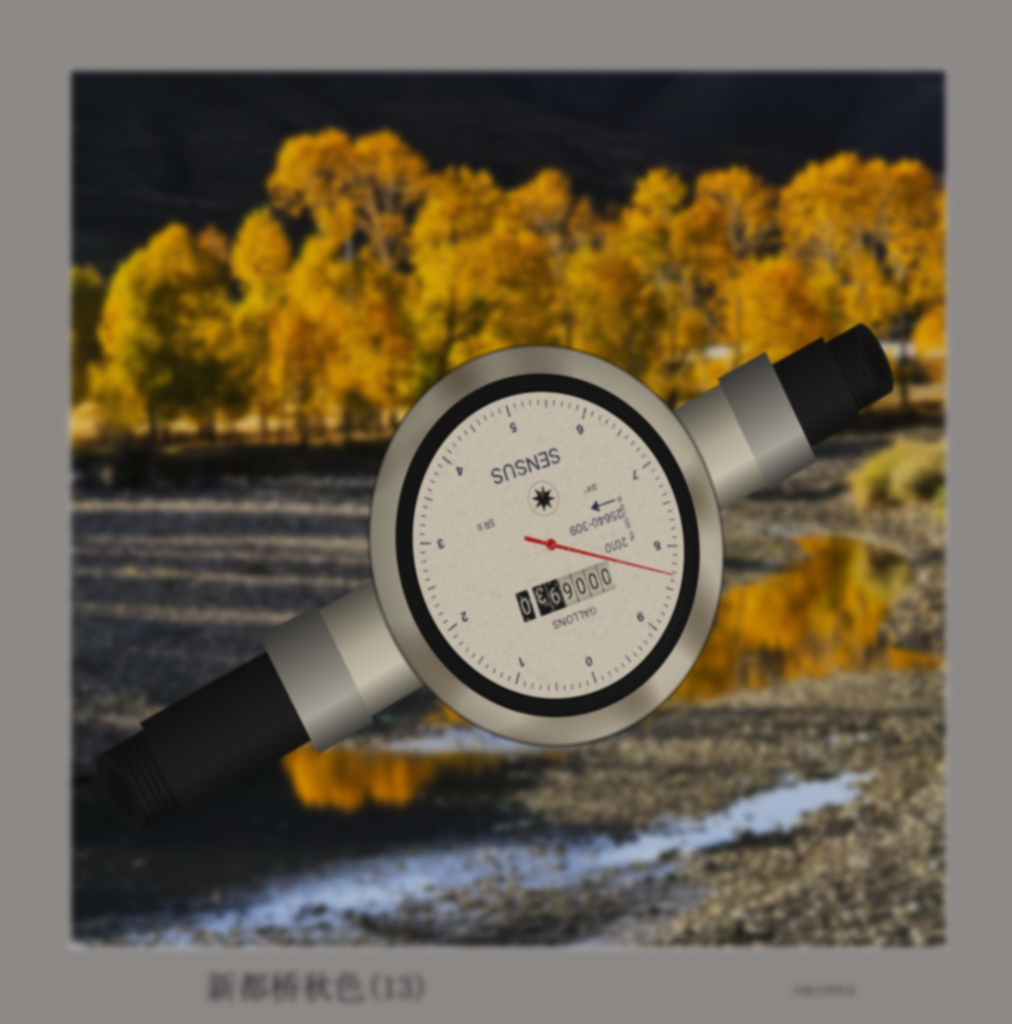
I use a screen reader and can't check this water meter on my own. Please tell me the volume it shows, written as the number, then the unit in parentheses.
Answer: 6928.3 (gal)
